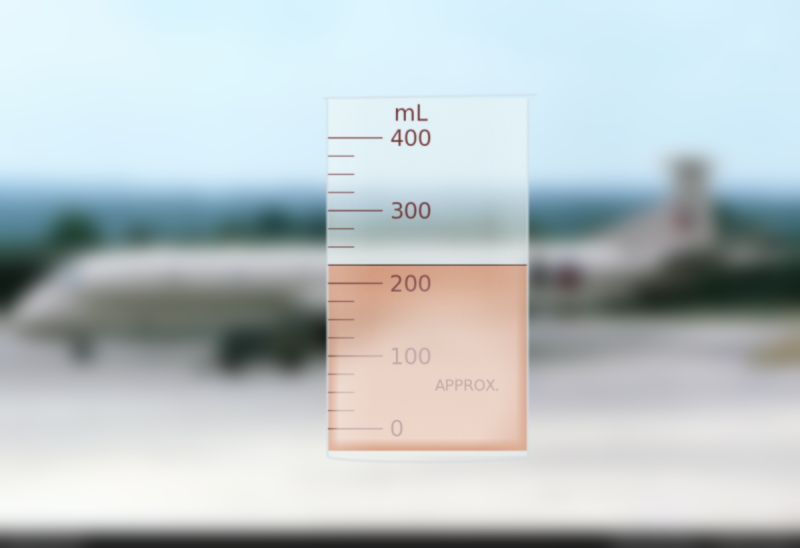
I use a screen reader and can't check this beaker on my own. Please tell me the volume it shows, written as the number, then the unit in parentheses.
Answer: 225 (mL)
